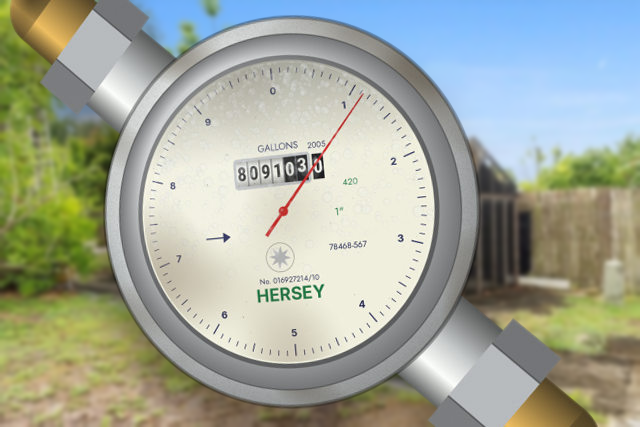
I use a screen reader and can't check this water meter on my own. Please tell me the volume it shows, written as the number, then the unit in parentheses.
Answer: 8091031.1 (gal)
